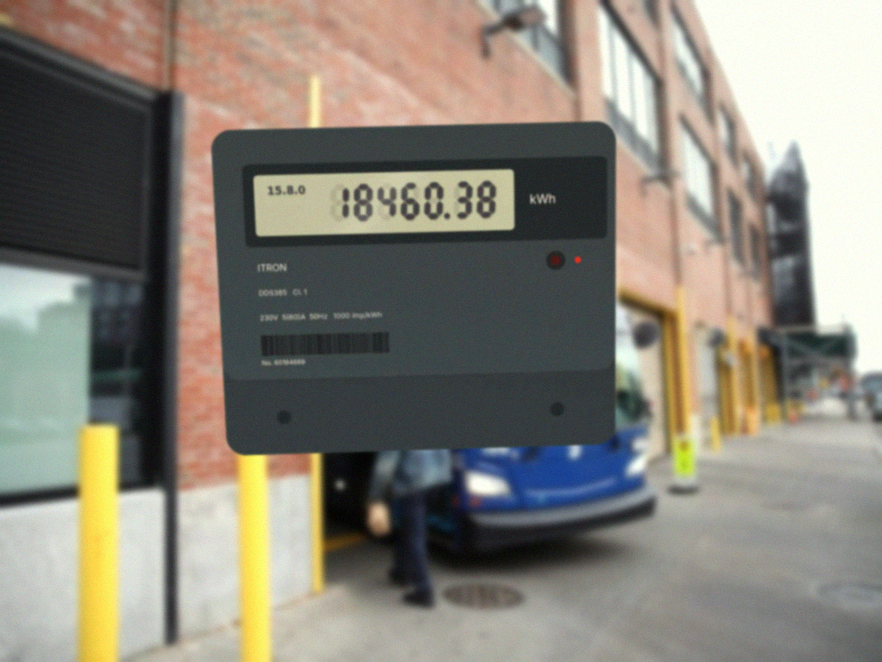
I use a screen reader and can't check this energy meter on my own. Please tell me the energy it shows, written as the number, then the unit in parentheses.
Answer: 18460.38 (kWh)
